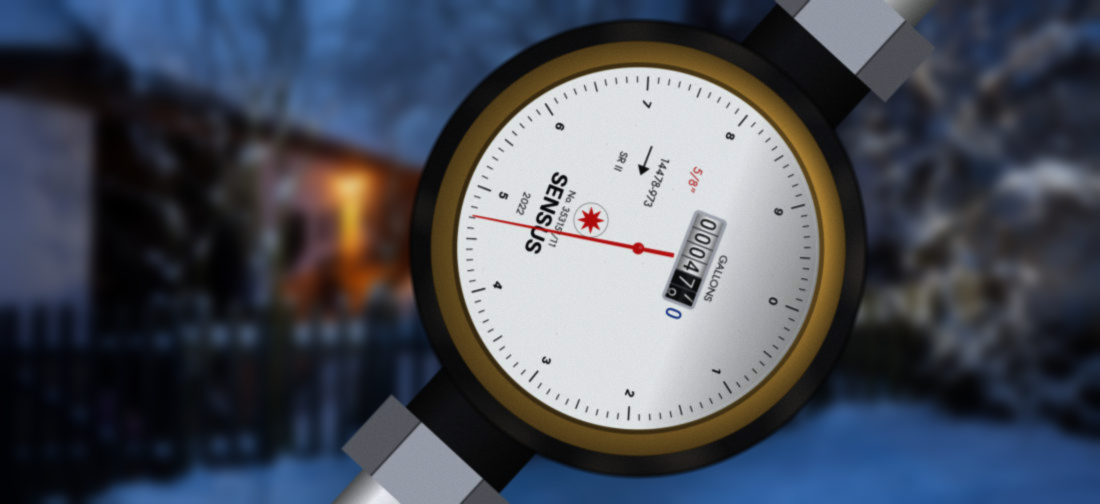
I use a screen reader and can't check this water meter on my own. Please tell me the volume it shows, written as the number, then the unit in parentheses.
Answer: 4774.7 (gal)
